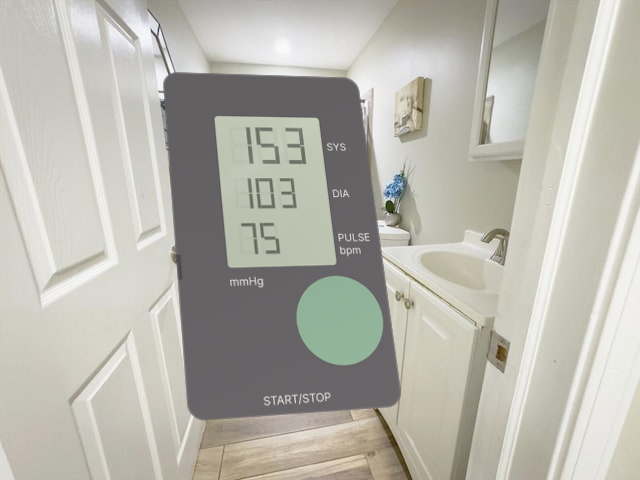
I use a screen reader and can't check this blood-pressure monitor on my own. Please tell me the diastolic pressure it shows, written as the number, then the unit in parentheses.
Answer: 103 (mmHg)
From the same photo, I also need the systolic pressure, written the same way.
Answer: 153 (mmHg)
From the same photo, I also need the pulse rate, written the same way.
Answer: 75 (bpm)
